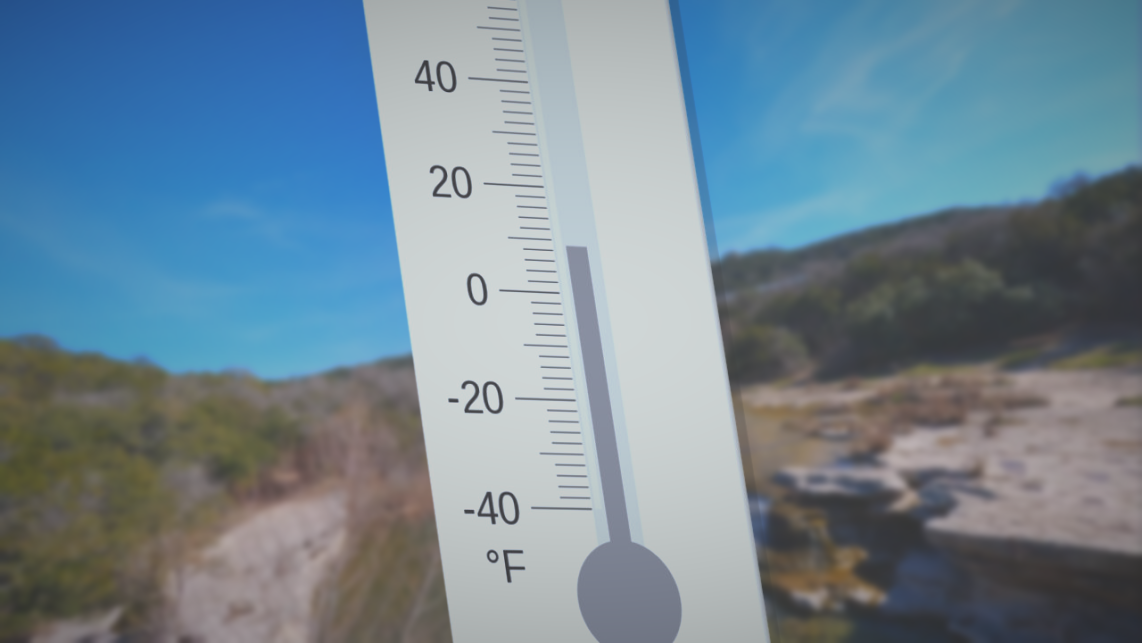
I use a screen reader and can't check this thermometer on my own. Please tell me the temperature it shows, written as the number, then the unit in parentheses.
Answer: 9 (°F)
